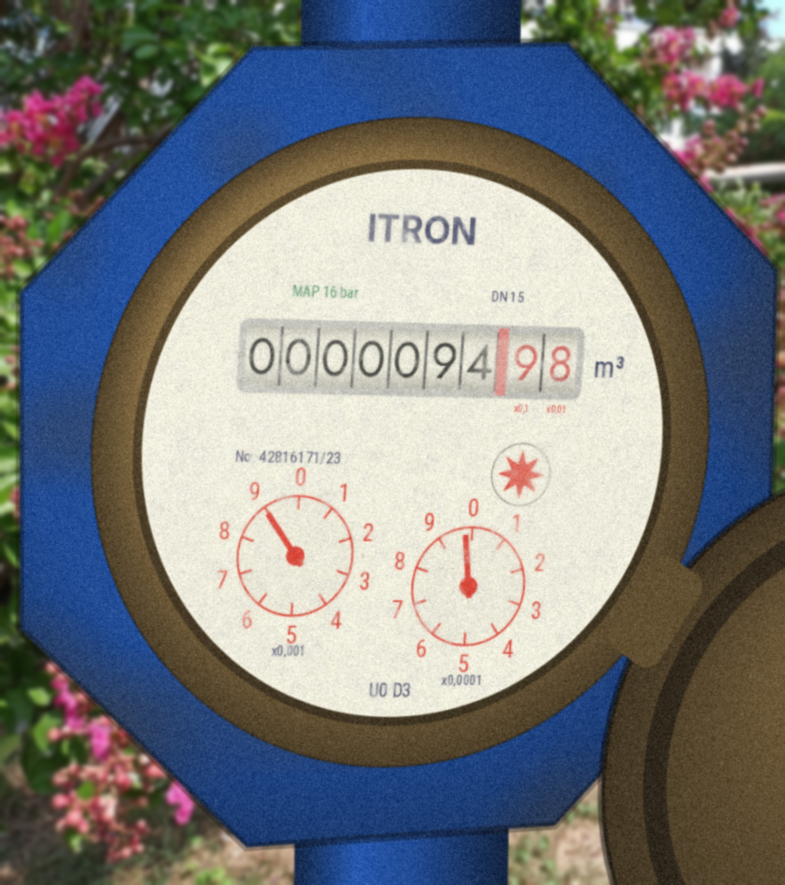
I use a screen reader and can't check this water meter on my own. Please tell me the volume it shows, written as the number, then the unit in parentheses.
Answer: 94.9889 (m³)
